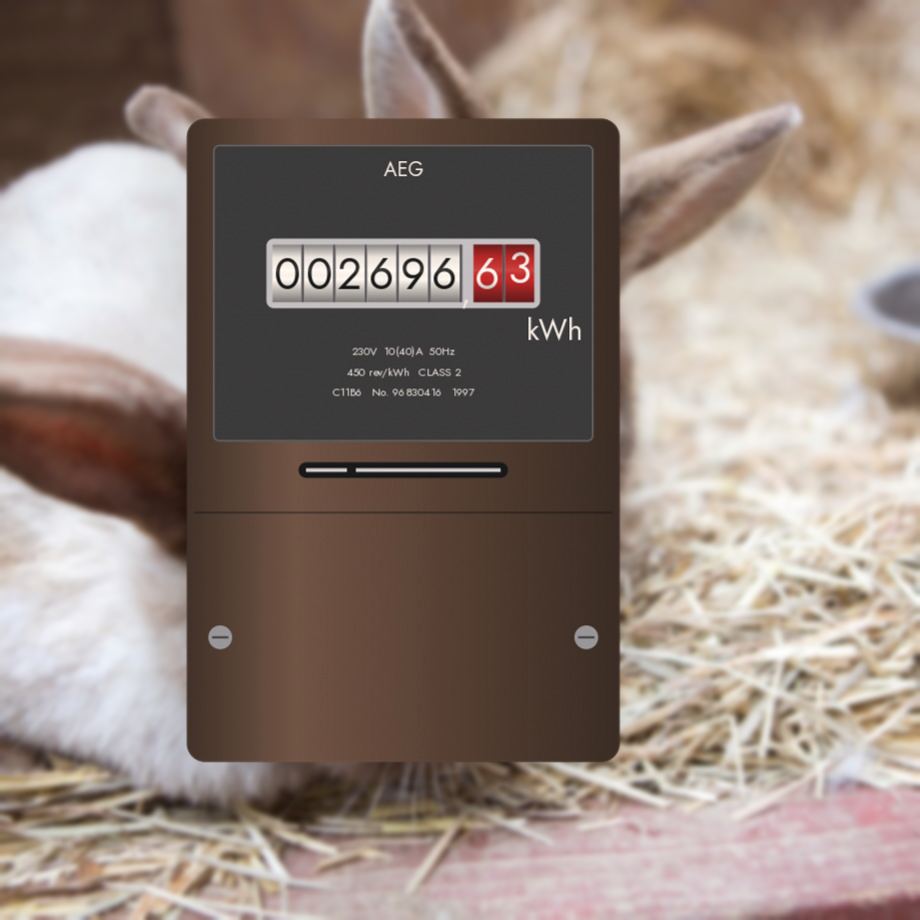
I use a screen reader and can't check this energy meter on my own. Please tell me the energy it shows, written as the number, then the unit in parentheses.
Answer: 2696.63 (kWh)
